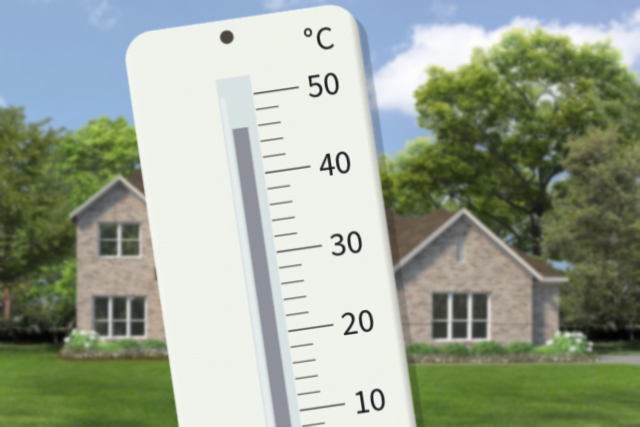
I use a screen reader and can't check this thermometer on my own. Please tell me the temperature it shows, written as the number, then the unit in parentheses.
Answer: 46 (°C)
